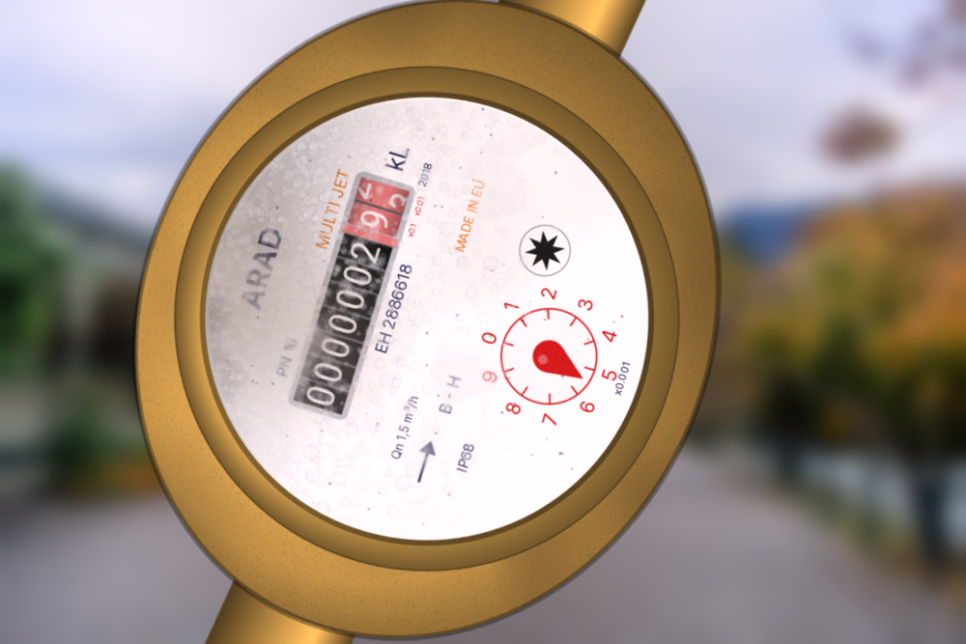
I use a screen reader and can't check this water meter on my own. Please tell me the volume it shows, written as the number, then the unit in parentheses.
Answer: 2.925 (kL)
